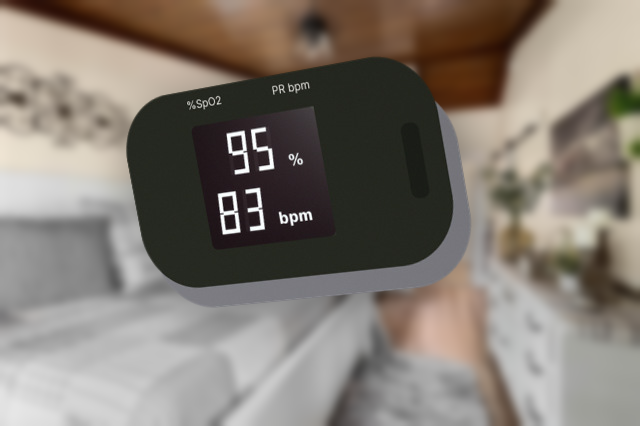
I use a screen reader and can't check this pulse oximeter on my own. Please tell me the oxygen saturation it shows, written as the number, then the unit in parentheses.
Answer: 95 (%)
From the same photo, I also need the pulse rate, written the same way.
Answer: 83 (bpm)
